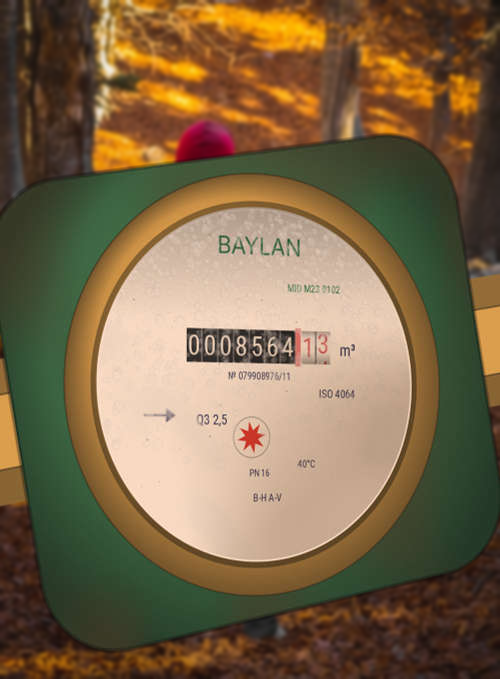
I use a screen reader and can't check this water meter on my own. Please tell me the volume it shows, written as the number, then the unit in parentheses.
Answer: 8564.13 (m³)
